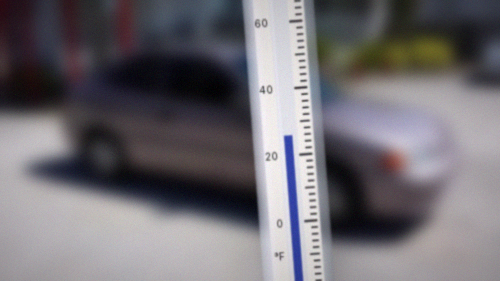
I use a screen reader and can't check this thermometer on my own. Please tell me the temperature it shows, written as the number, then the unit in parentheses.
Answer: 26 (°F)
